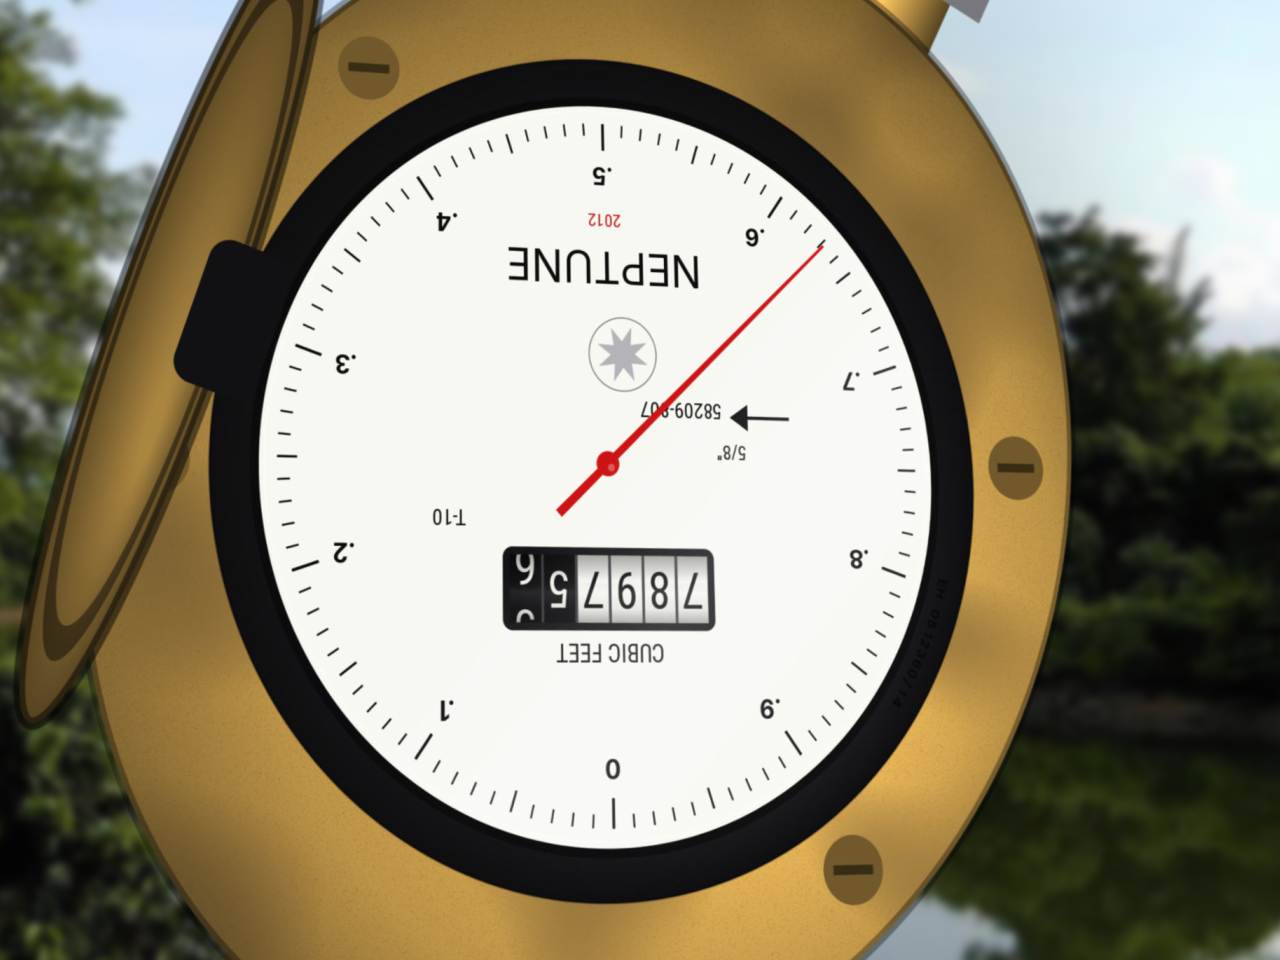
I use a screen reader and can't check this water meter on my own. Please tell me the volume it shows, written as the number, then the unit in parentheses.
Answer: 789755.63 (ft³)
